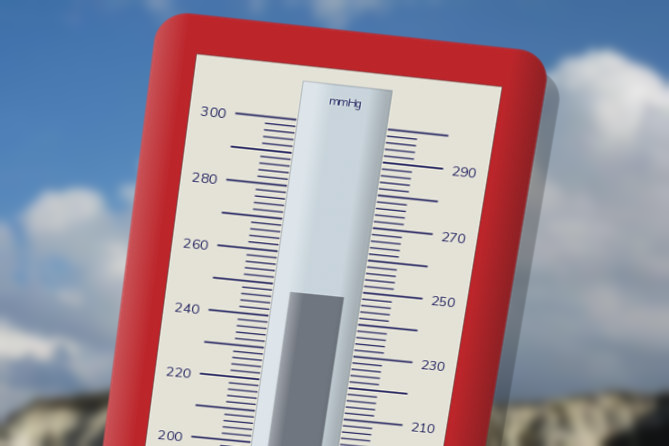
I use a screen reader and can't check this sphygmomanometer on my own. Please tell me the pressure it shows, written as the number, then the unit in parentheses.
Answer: 248 (mmHg)
